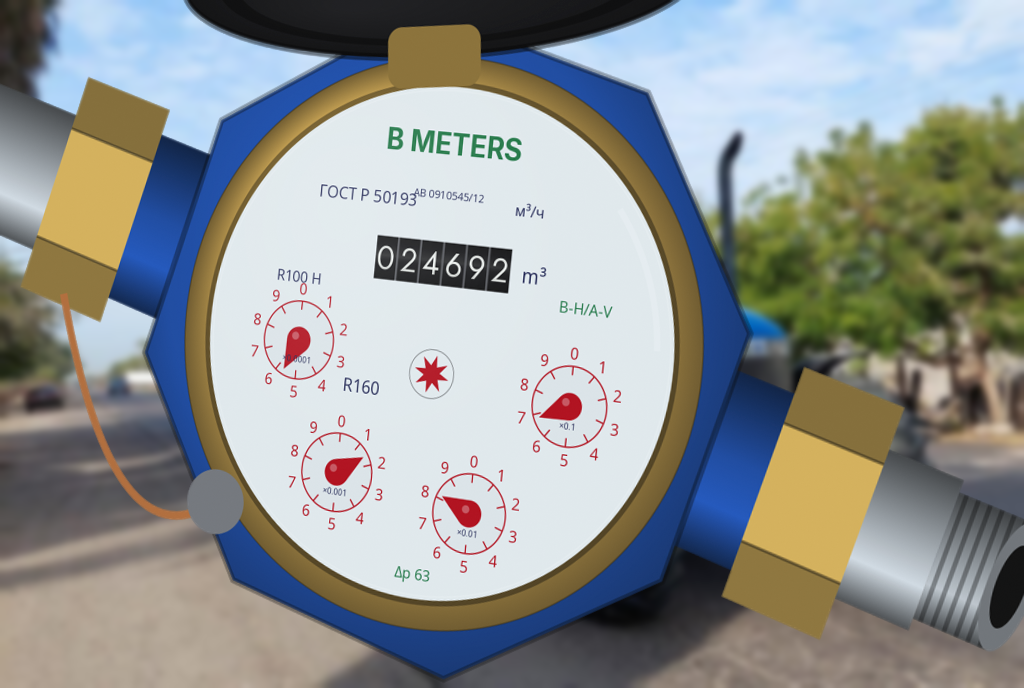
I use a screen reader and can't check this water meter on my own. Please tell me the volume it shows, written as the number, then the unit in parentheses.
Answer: 24692.6815 (m³)
